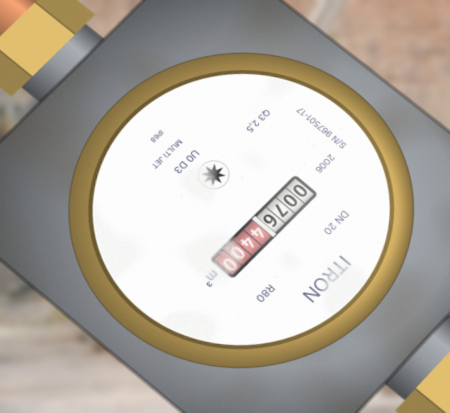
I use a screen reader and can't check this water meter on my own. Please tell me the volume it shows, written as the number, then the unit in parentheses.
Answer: 76.4400 (m³)
